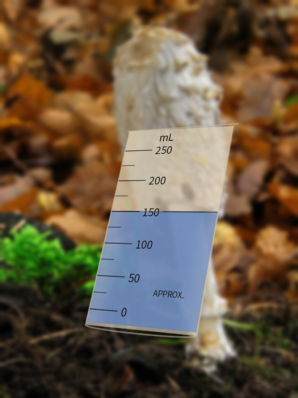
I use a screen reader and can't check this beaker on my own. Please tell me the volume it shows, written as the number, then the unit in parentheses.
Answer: 150 (mL)
